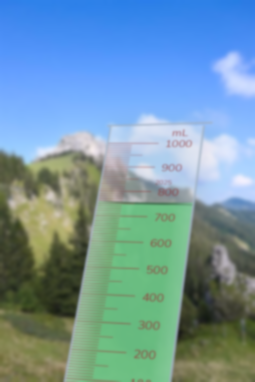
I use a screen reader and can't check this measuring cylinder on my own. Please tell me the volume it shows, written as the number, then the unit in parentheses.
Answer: 750 (mL)
